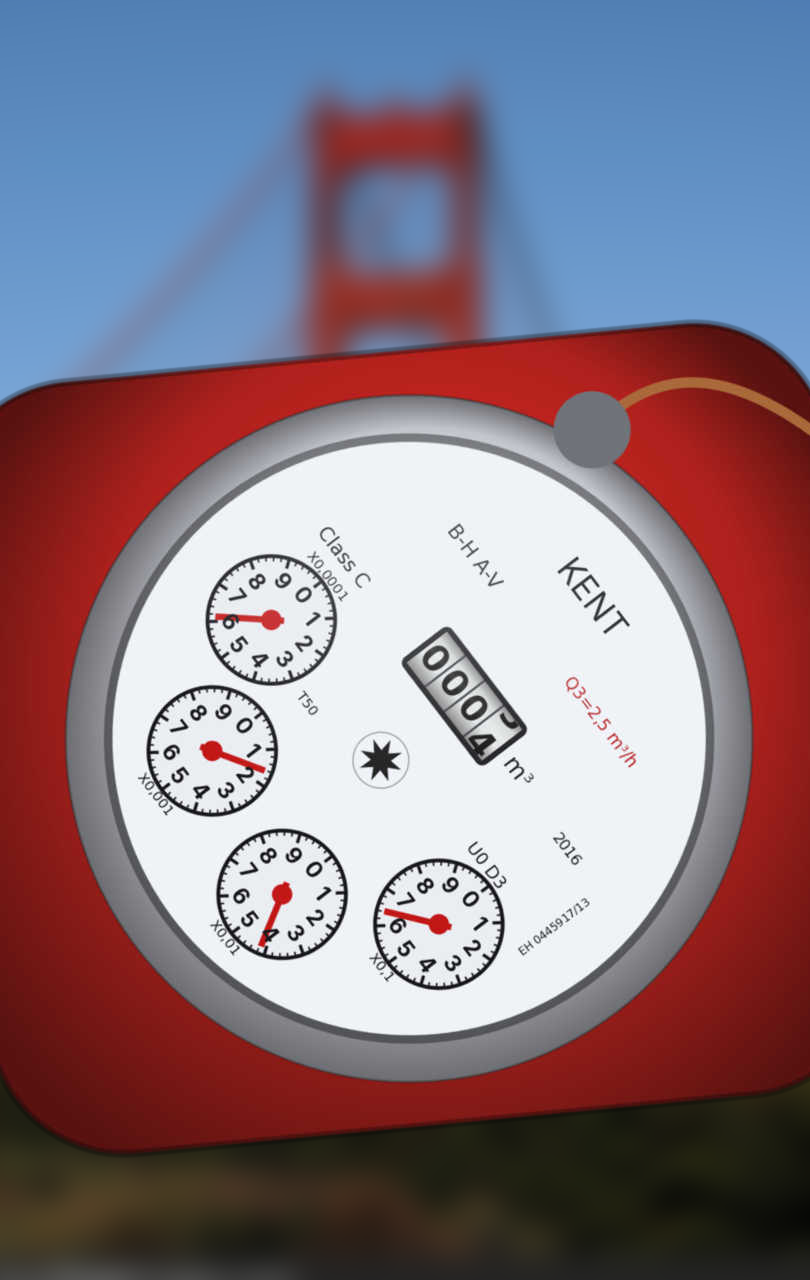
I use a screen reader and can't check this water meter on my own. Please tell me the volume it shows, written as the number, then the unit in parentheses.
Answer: 3.6416 (m³)
